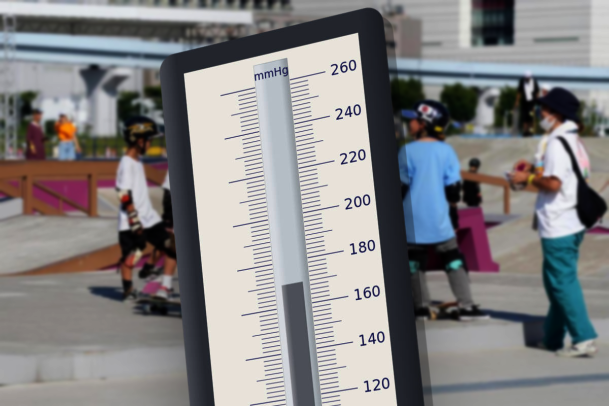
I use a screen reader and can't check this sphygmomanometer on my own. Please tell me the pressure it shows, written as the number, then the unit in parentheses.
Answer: 170 (mmHg)
